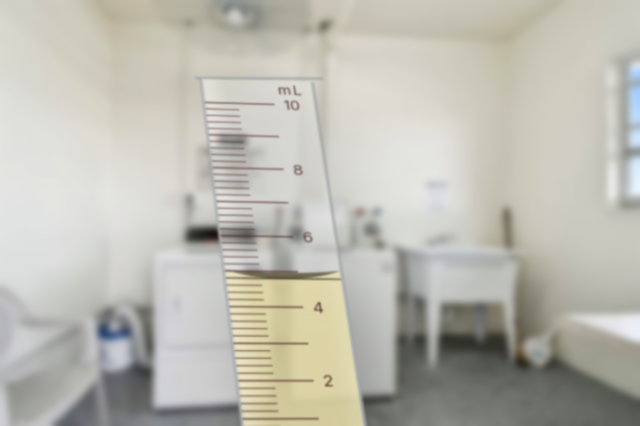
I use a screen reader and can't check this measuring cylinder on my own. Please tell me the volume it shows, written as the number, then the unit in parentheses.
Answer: 4.8 (mL)
